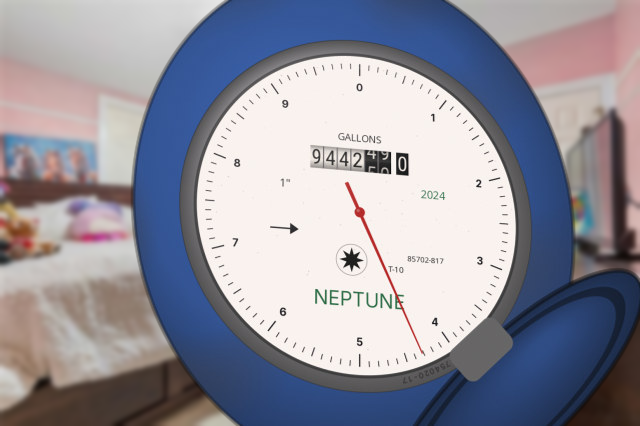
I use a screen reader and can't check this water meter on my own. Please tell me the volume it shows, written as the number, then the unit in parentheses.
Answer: 9442494.3 (gal)
